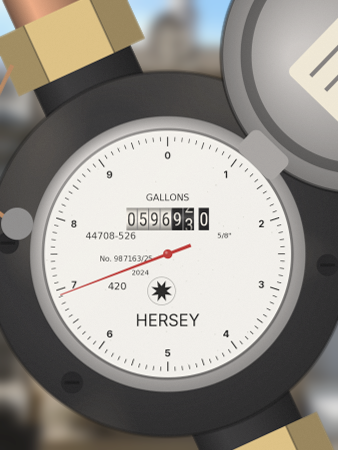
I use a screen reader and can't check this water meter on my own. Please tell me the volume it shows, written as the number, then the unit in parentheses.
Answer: 596926.9 (gal)
